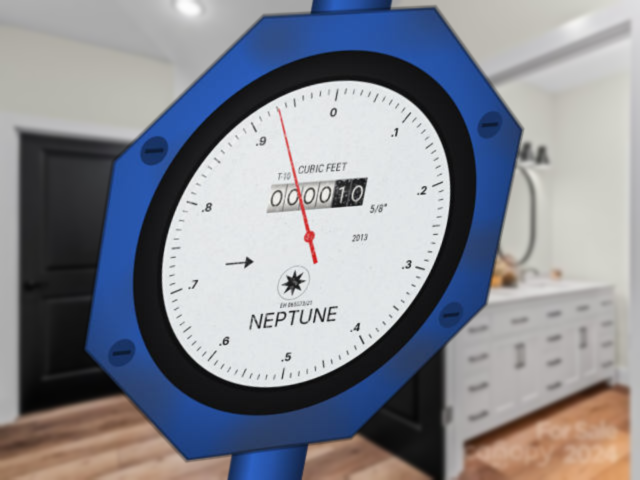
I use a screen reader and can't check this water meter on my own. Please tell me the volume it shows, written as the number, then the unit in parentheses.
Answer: 9.93 (ft³)
